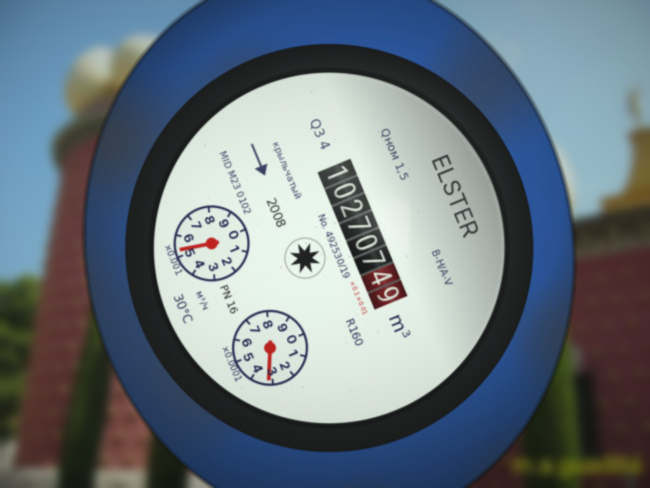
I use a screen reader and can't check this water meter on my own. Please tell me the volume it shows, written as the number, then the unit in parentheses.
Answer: 102707.4953 (m³)
